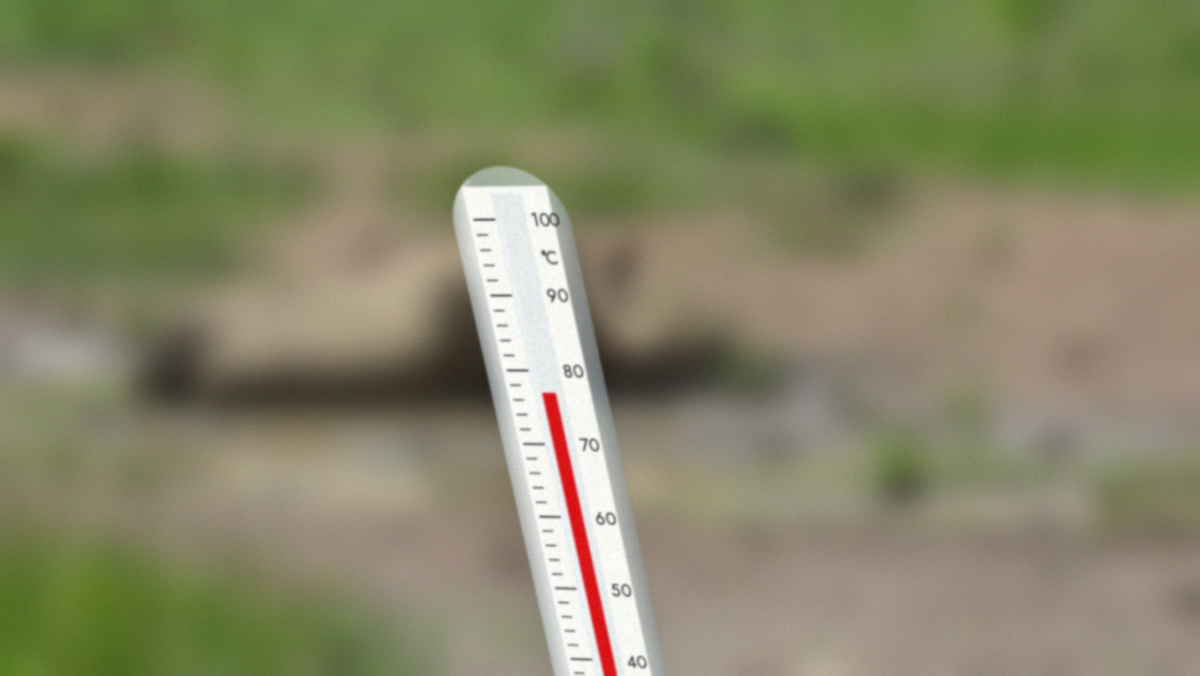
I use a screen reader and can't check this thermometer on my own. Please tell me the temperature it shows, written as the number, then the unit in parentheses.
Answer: 77 (°C)
